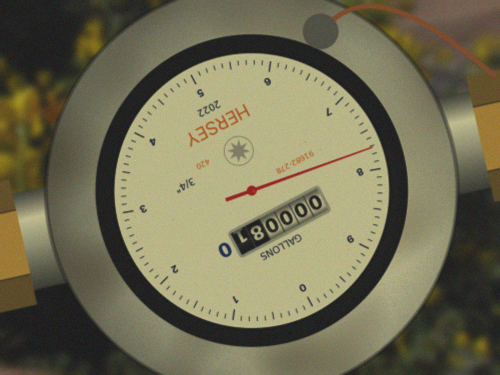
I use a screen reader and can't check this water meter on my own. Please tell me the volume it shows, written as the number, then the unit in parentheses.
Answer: 807.7 (gal)
